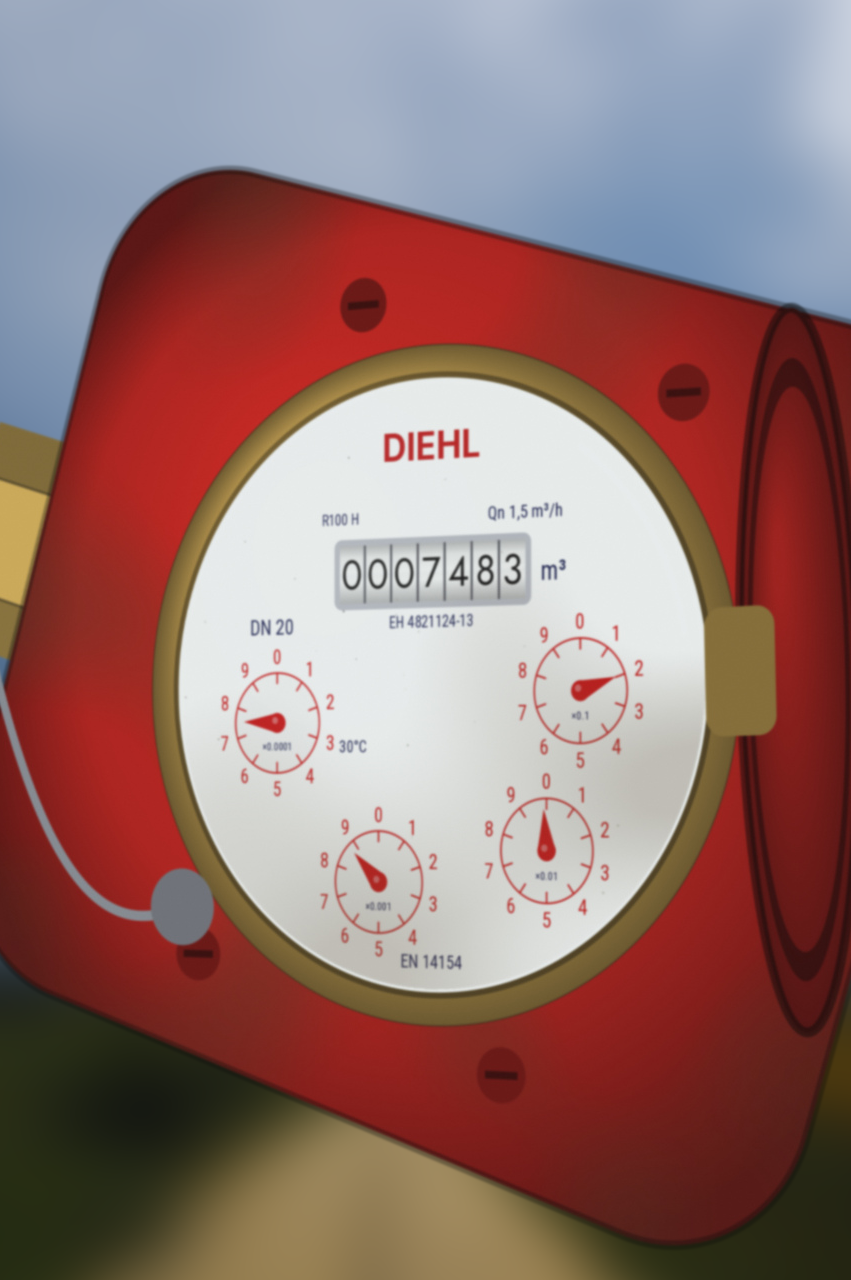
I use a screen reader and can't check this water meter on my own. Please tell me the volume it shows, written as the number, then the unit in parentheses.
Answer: 7483.1987 (m³)
